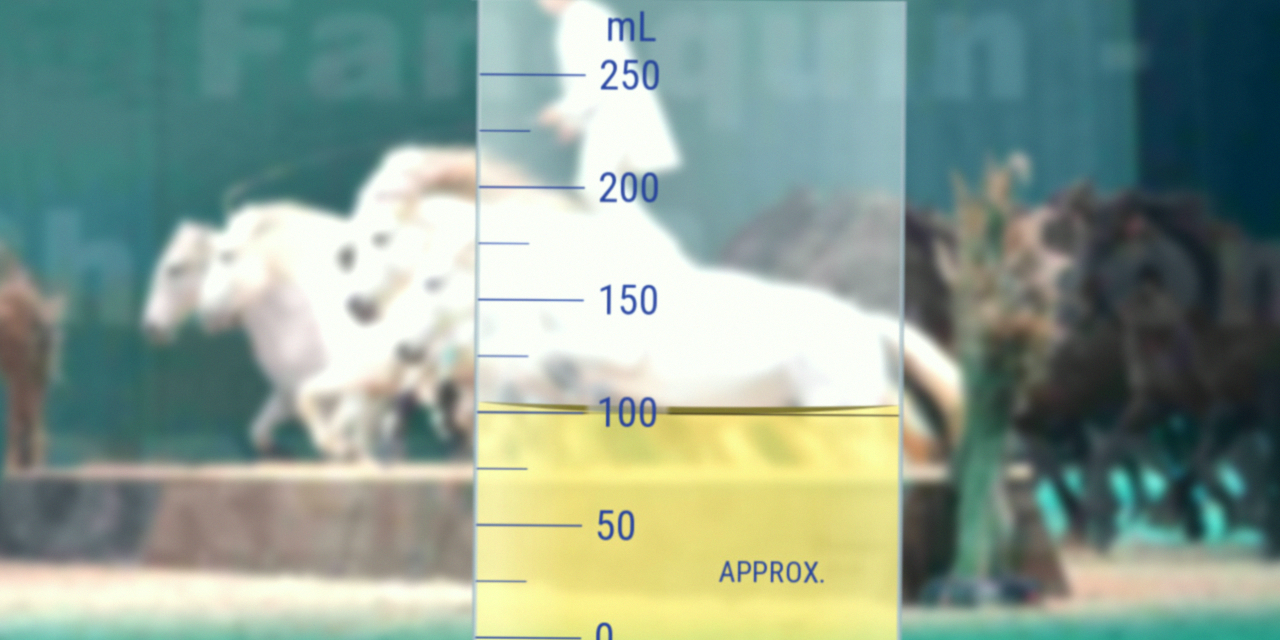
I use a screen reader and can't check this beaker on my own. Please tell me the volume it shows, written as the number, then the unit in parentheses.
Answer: 100 (mL)
